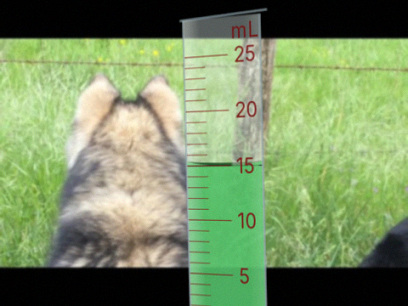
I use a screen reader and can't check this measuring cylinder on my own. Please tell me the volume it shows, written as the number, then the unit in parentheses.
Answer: 15 (mL)
